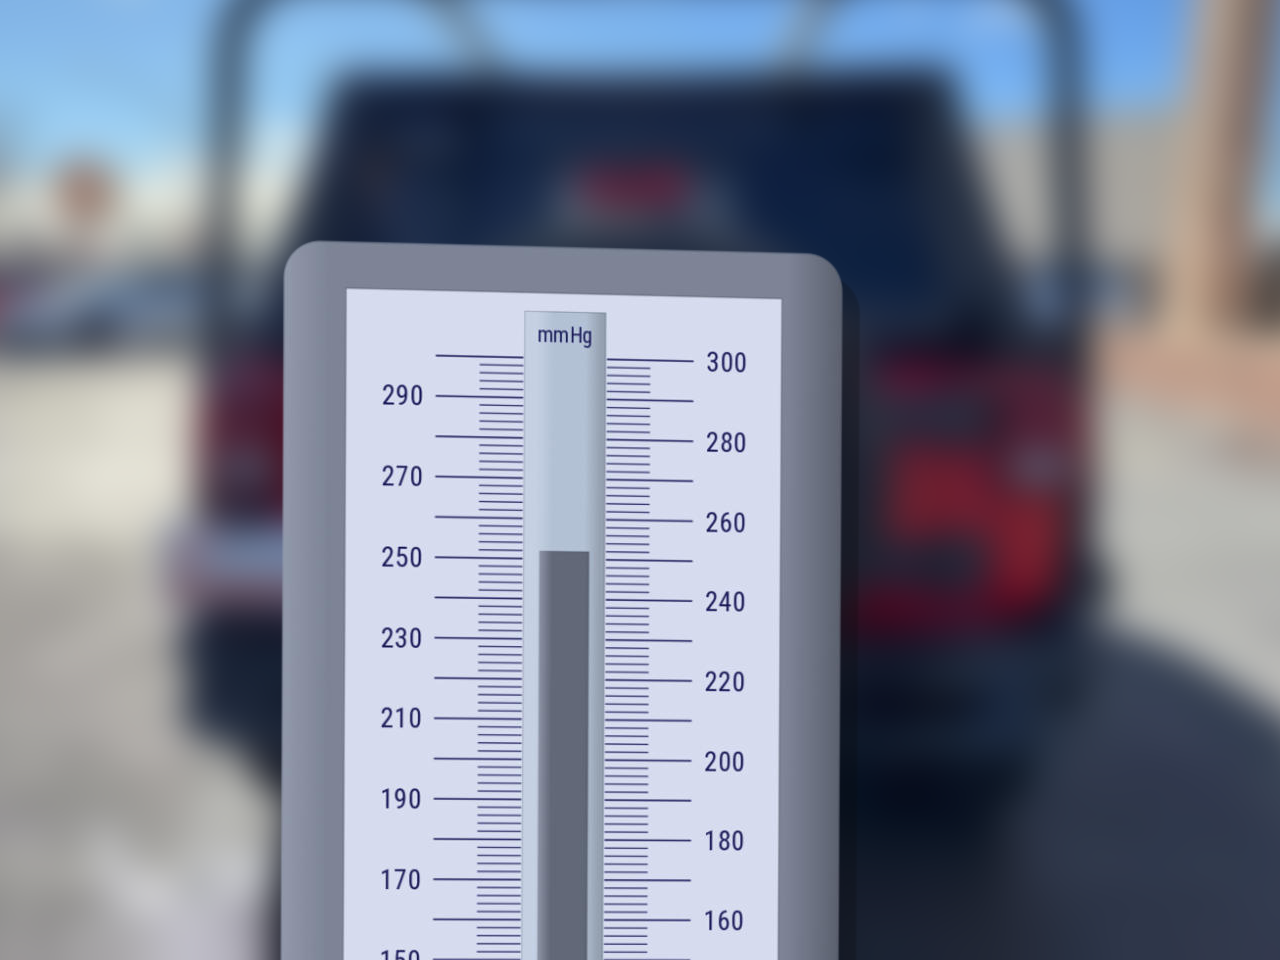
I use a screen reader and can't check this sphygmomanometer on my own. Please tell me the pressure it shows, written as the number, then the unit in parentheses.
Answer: 252 (mmHg)
